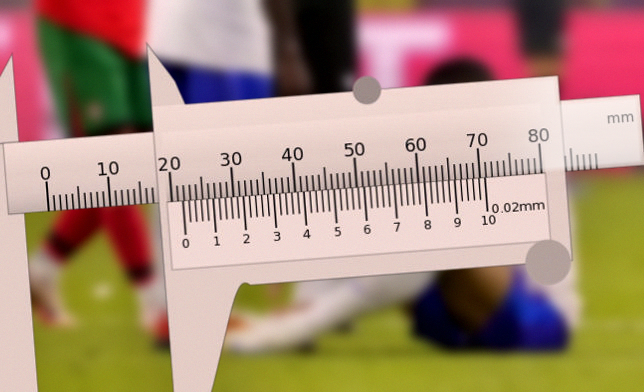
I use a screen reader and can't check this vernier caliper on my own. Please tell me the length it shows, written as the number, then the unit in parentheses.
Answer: 21.8 (mm)
